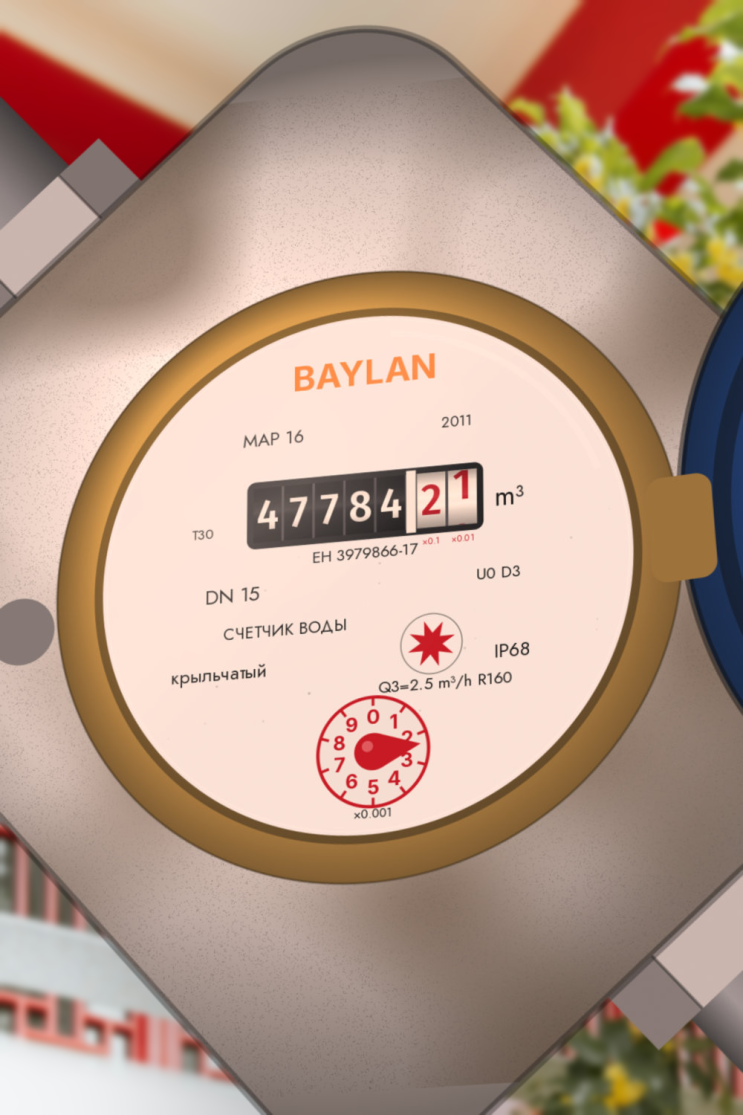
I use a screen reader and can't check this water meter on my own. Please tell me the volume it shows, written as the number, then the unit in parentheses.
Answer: 47784.212 (m³)
